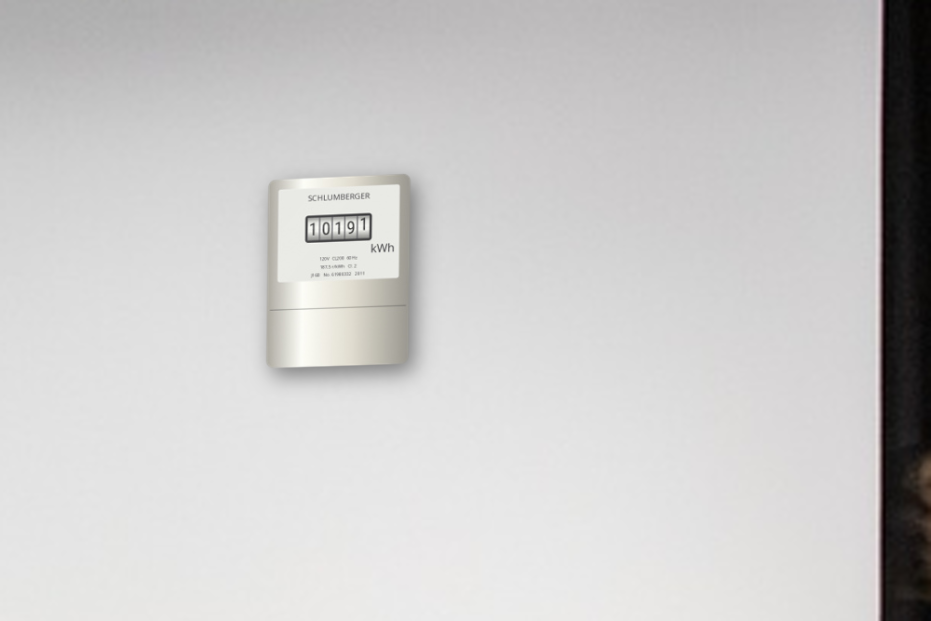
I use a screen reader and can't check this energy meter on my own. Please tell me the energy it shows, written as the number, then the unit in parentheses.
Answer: 10191 (kWh)
